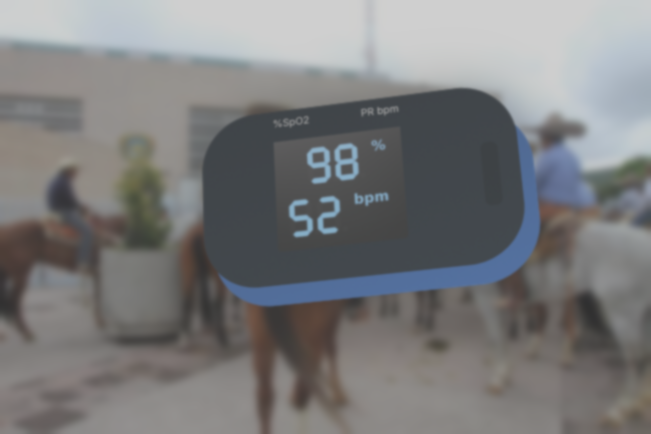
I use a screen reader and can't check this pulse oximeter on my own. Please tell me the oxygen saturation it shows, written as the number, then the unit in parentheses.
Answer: 98 (%)
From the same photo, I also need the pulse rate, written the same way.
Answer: 52 (bpm)
